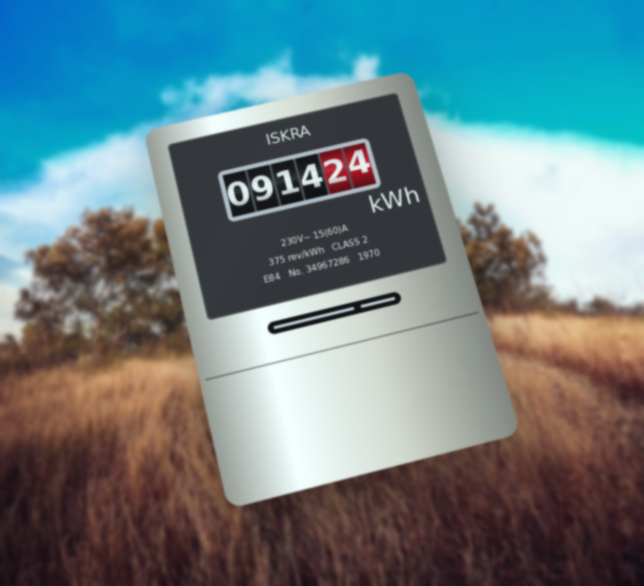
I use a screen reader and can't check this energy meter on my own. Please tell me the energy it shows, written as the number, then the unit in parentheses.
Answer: 914.24 (kWh)
